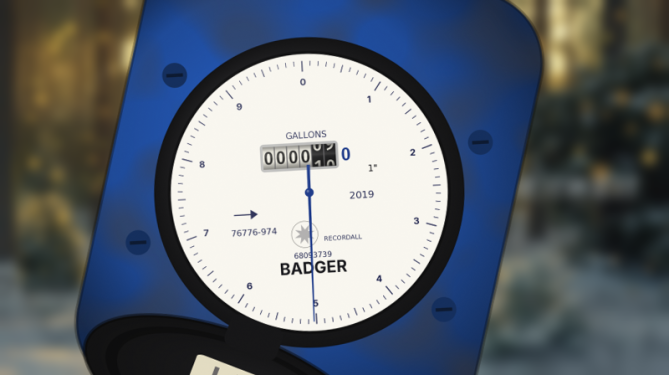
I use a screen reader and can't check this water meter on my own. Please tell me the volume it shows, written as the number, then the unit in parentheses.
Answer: 95.0 (gal)
